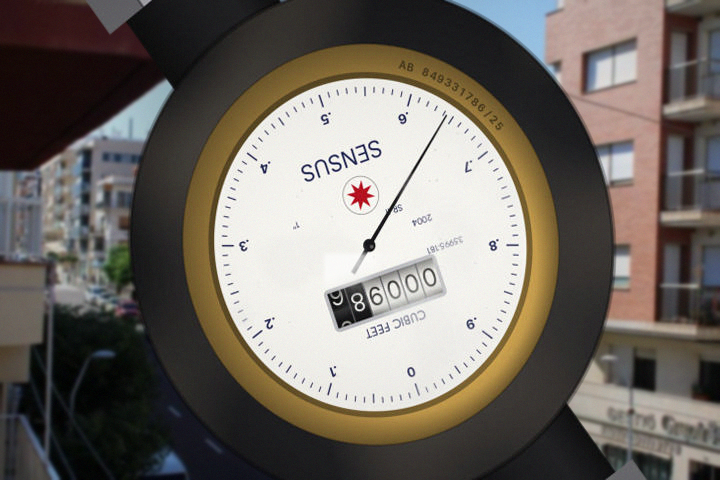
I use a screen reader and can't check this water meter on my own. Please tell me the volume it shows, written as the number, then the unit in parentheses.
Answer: 985.64 (ft³)
